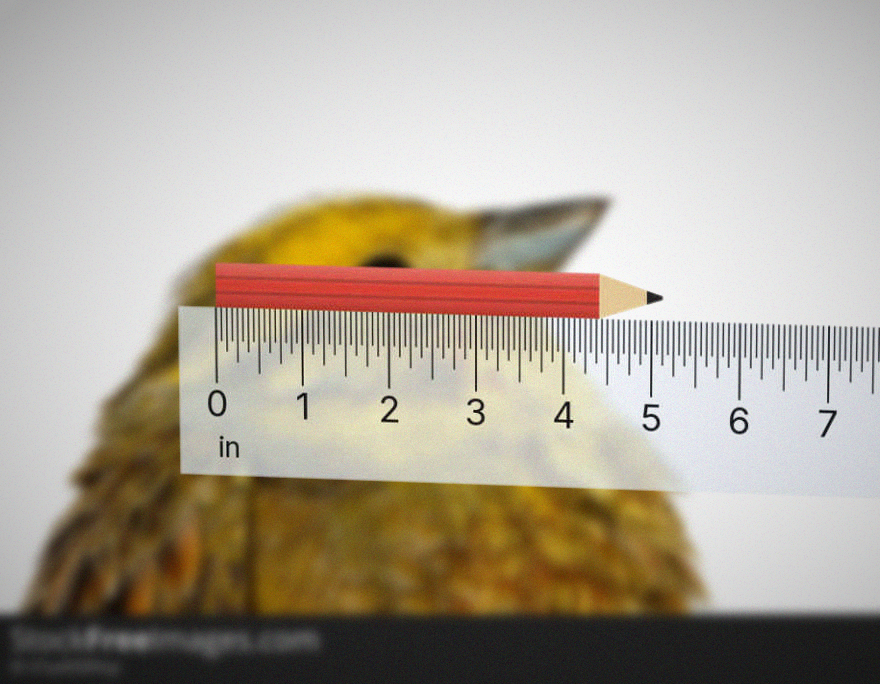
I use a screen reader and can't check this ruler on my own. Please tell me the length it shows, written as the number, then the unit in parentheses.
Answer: 5.125 (in)
